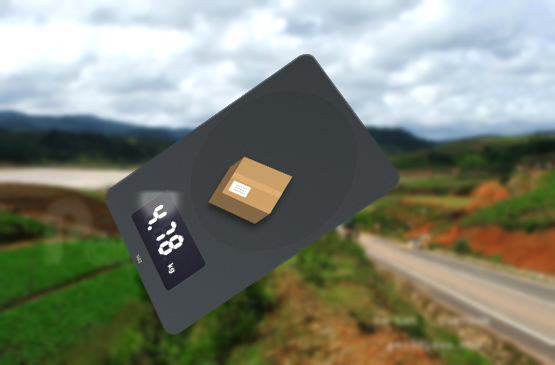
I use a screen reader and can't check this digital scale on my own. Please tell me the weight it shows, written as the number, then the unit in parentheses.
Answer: 4.78 (kg)
